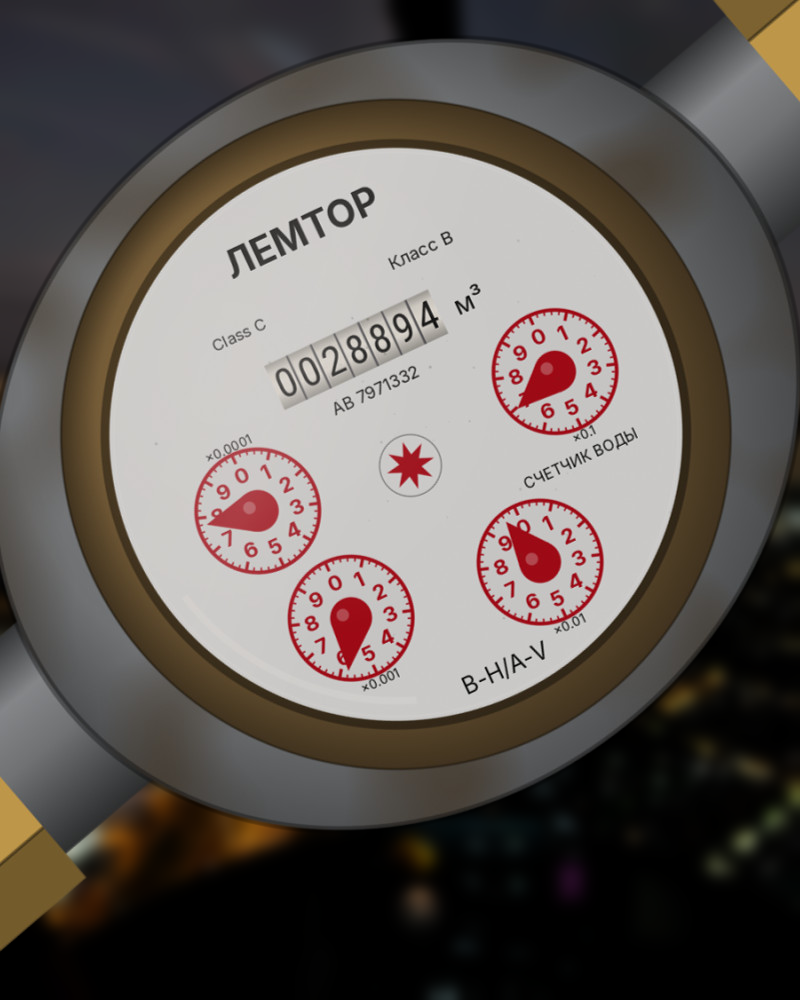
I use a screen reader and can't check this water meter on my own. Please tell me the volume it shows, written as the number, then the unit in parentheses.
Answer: 28894.6957 (m³)
